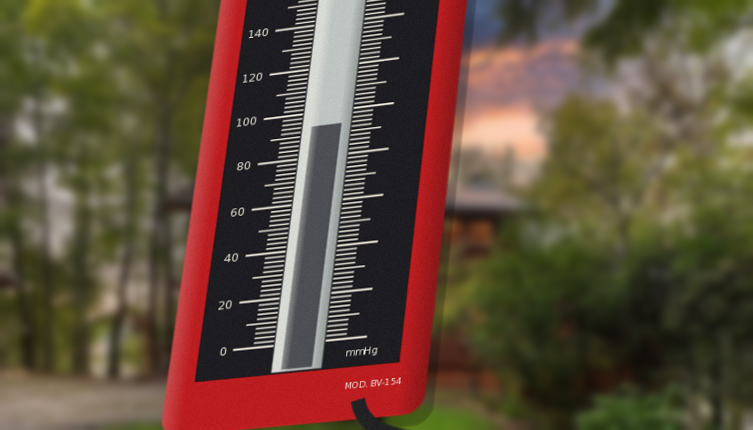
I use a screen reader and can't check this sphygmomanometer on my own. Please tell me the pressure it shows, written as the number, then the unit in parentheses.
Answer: 94 (mmHg)
